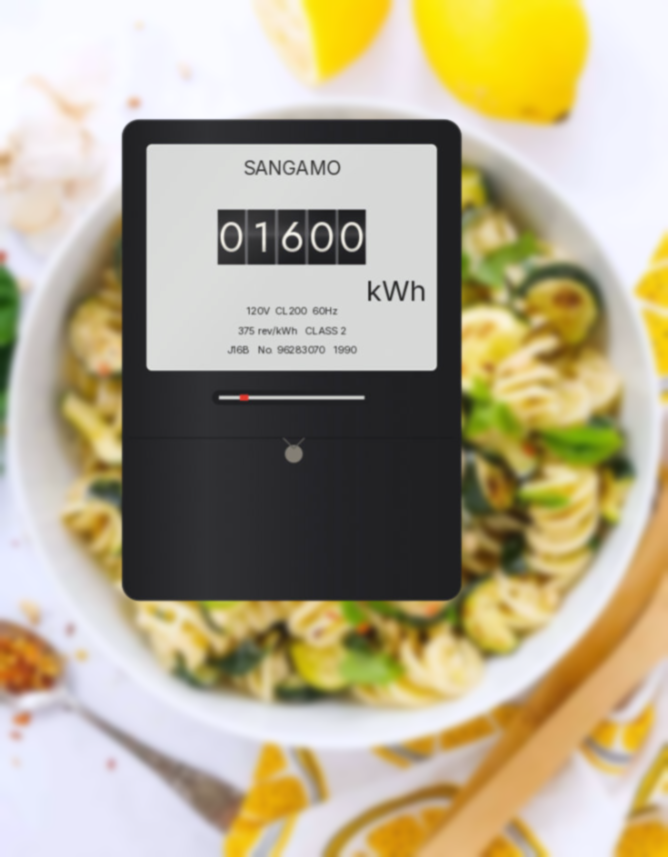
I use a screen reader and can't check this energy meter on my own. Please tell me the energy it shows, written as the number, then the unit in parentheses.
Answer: 1600 (kWh)
